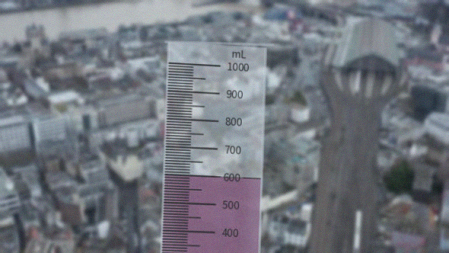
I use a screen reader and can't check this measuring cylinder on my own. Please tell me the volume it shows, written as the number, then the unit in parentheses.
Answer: 600 (mL)
